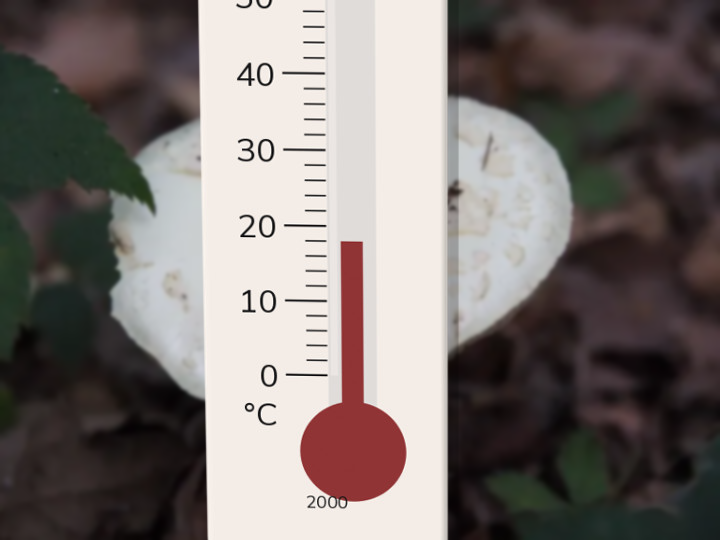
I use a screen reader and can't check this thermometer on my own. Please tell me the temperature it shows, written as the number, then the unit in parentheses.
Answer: 18 (°C)
